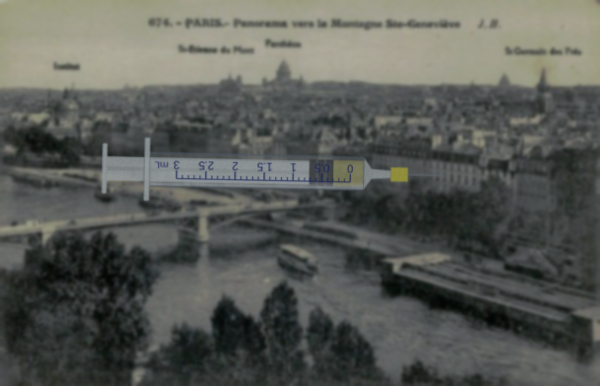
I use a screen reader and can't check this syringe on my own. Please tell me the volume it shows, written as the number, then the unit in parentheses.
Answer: 0.3 (mL)
